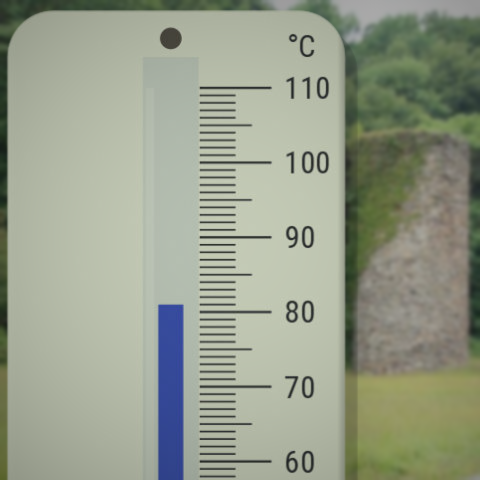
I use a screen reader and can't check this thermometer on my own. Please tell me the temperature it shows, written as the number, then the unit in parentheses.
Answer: 81 (°C)
